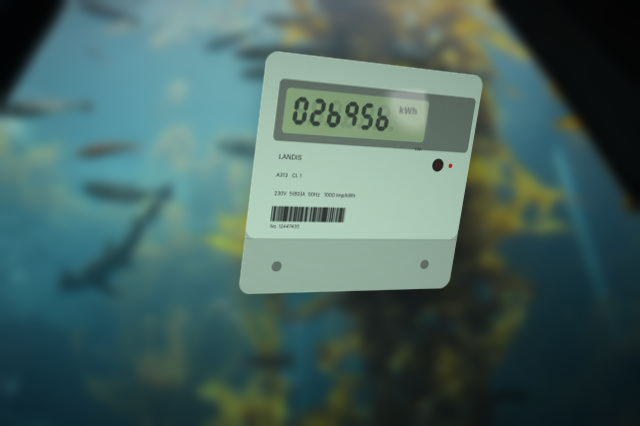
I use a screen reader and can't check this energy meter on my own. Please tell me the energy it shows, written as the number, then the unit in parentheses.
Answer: 26956 (kWh)
